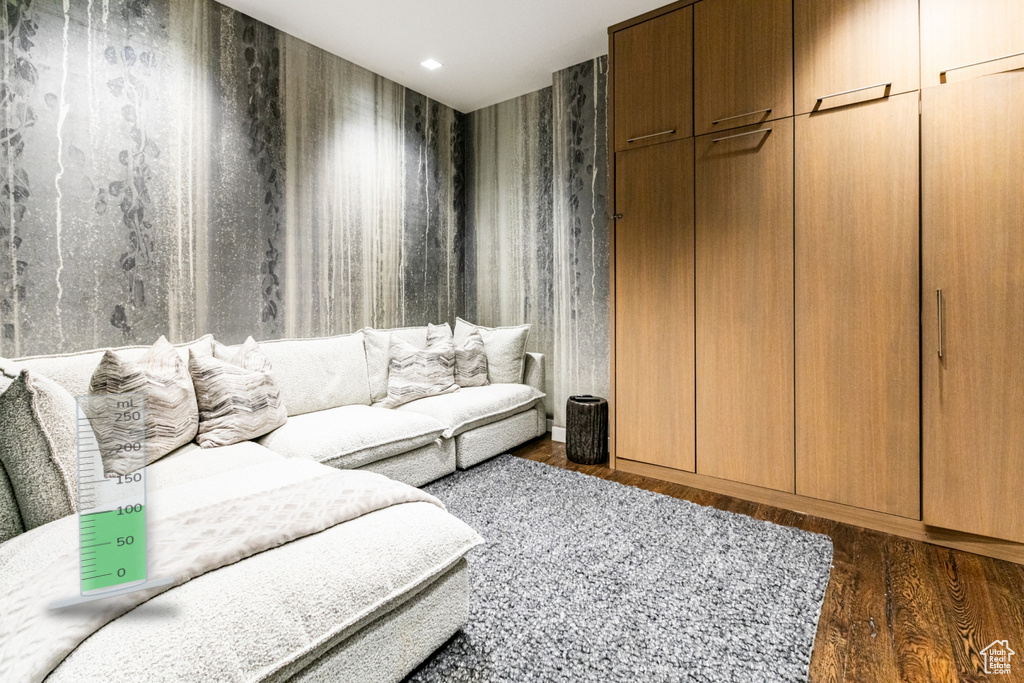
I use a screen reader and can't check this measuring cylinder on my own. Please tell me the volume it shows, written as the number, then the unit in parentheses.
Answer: 100 (mL)
